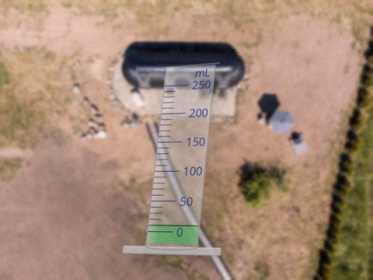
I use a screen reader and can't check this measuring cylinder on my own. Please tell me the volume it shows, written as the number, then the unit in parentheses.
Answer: 10 (mL)
